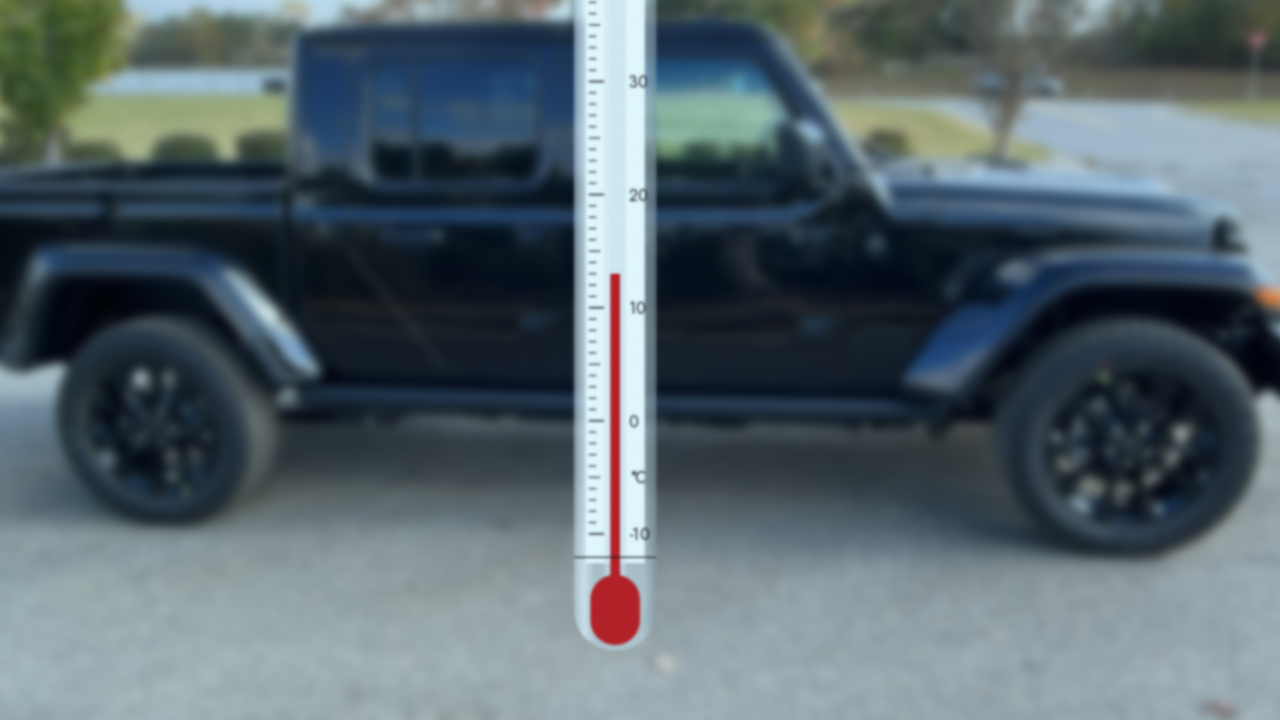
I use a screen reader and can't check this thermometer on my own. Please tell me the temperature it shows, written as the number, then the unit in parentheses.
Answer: 13 (°C)
